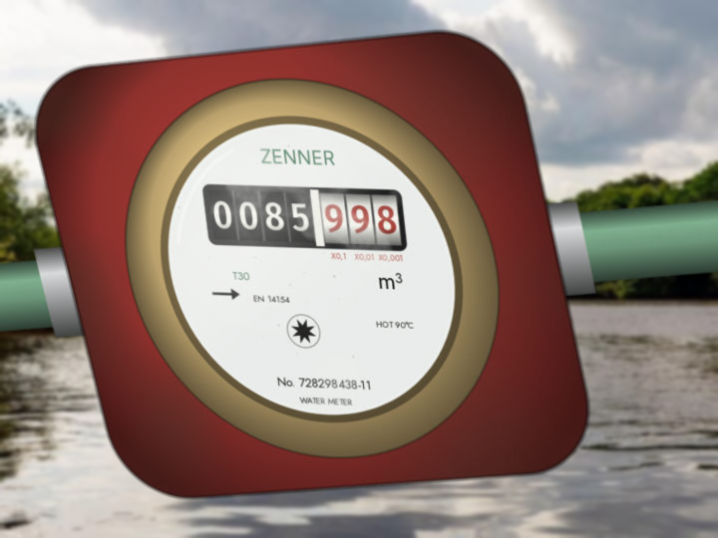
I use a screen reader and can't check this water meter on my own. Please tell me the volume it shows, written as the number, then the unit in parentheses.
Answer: 85.998 (m³)
